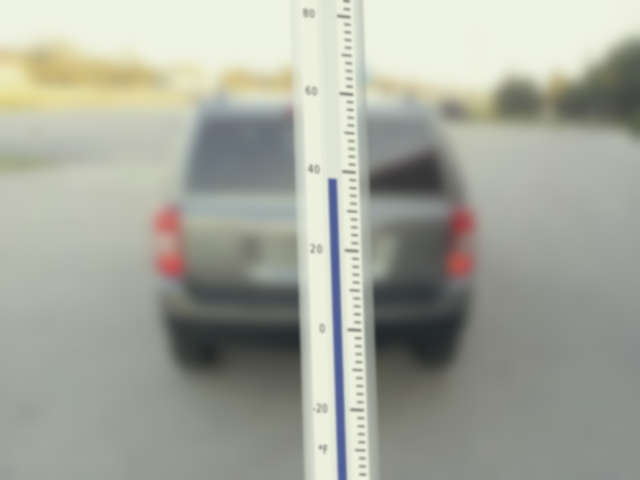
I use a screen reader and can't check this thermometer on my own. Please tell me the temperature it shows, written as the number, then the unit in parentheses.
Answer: 38 (°F)
